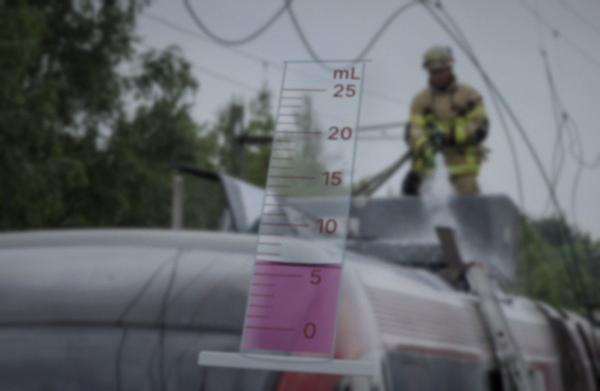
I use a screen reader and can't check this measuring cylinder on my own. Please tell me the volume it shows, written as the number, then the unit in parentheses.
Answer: 6 (mL)
